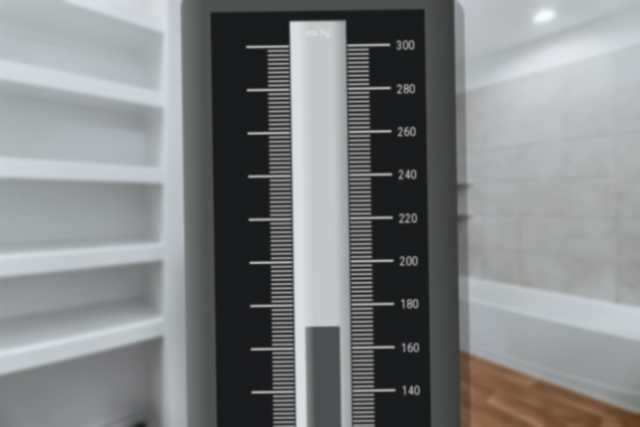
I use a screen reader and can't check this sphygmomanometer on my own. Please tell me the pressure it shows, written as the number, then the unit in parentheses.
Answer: 170 (mmHg)
